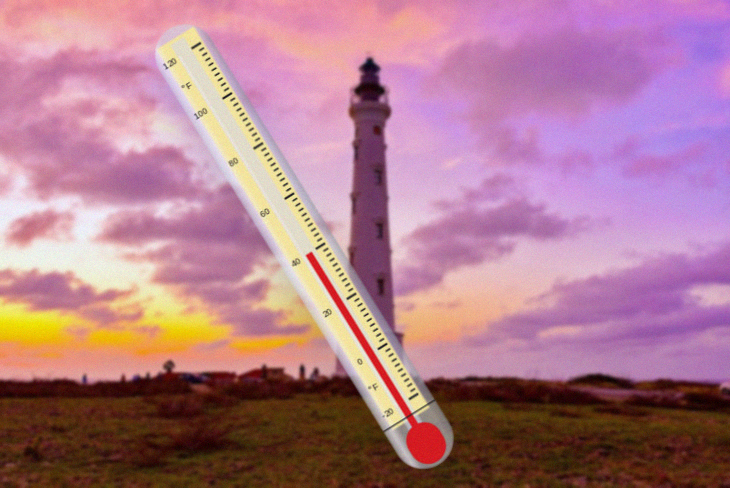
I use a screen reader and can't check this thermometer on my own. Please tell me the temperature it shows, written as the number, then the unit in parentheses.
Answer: 40 (°F)
